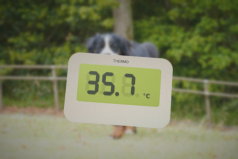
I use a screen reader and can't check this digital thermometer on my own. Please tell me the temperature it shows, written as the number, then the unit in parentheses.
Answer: 35.7 (°C)
